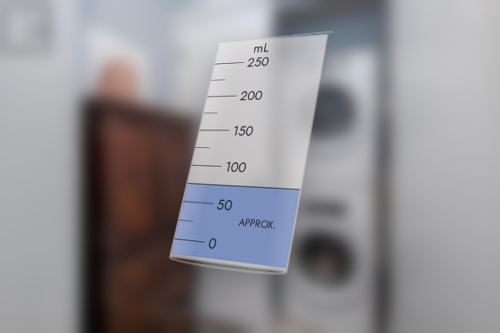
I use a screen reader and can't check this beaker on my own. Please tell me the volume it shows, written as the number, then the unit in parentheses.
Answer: 75 (mL)
